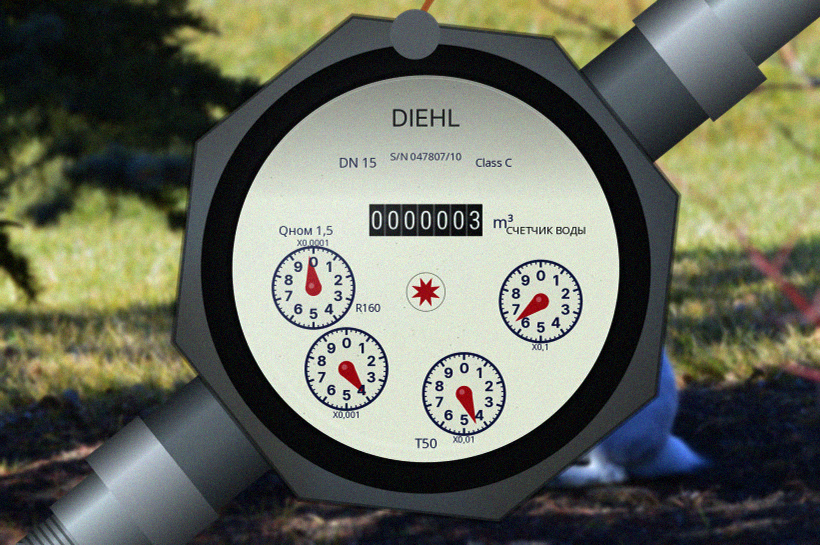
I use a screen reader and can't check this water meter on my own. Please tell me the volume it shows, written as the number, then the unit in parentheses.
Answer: 3.6439 (m³)
